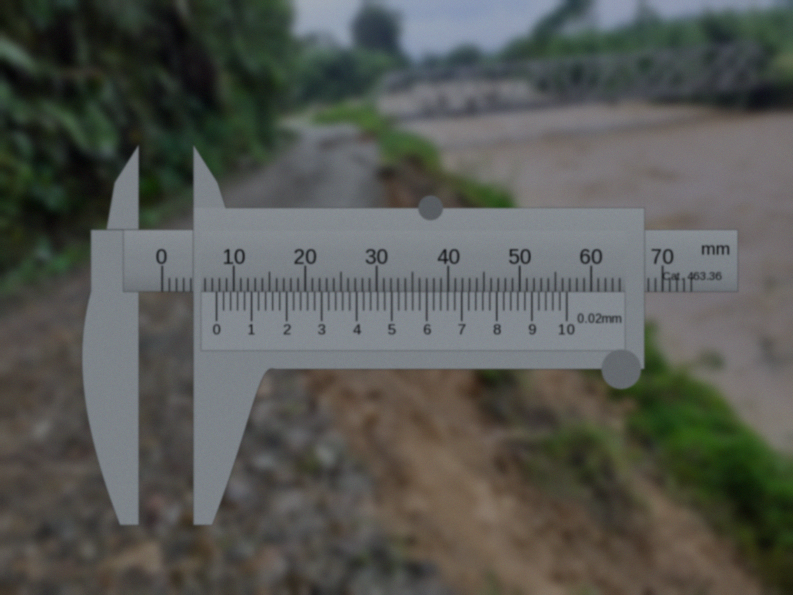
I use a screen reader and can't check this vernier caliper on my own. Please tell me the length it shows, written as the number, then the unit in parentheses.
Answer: 7.6 (mm)
